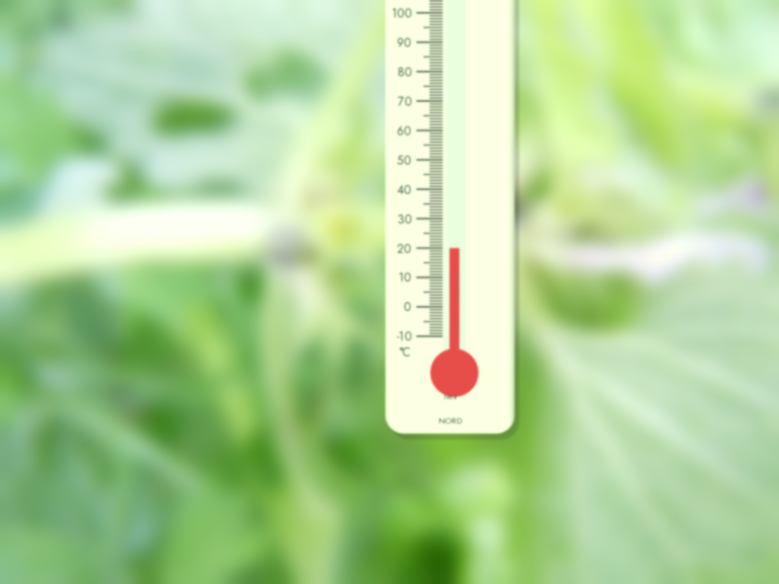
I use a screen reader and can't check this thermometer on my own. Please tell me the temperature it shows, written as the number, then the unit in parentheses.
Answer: 20 (°C)
